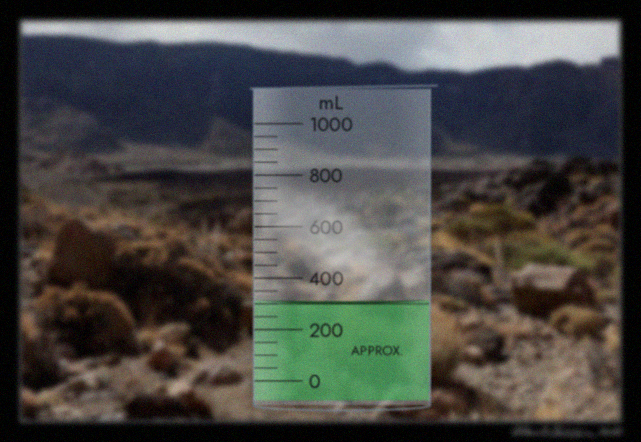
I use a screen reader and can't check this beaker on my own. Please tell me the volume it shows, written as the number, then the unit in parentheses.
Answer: 300 (mL)
